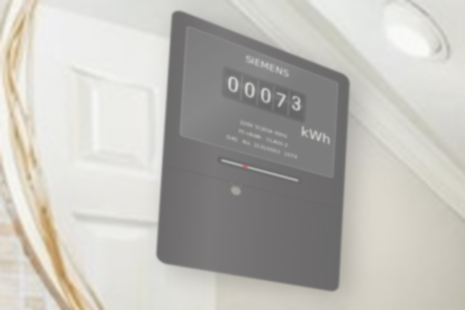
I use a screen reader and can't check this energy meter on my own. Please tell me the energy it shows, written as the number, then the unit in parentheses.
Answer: 73 (kWh)
